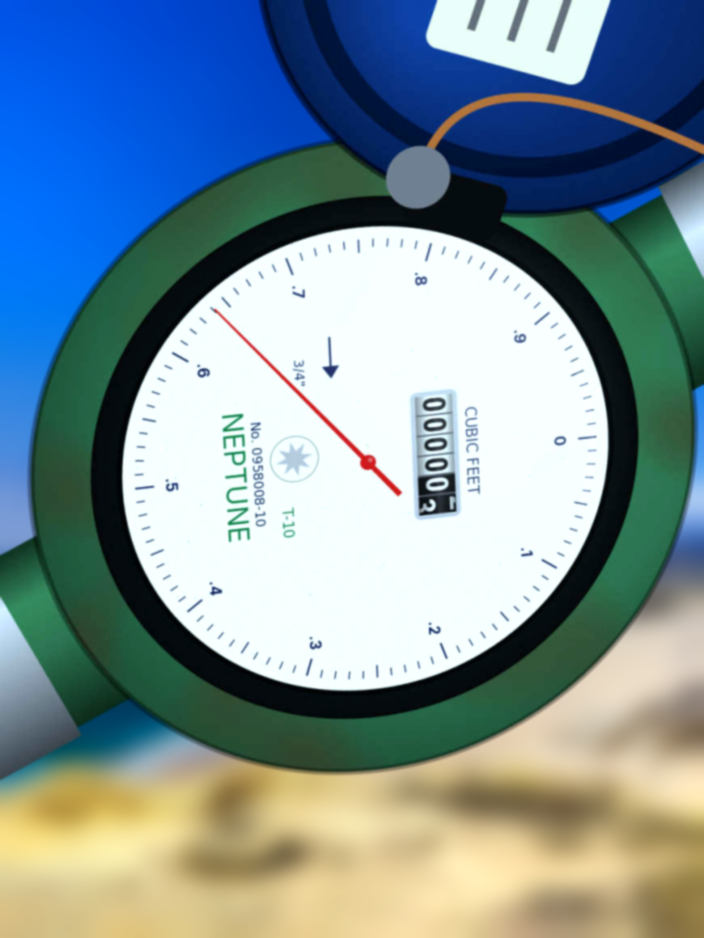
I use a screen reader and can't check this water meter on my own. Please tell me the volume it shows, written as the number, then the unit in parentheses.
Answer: 2.64 (ft³)
